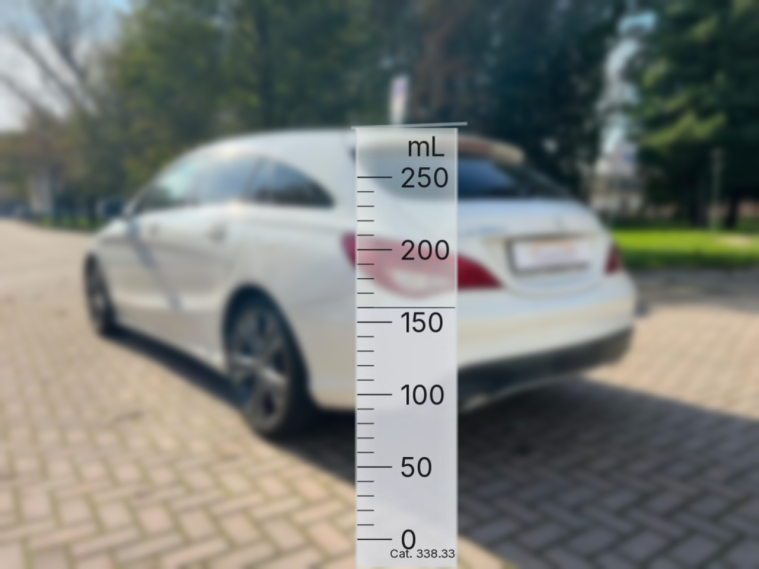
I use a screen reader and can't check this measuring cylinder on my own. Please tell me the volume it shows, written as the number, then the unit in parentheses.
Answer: 160 (mL)
